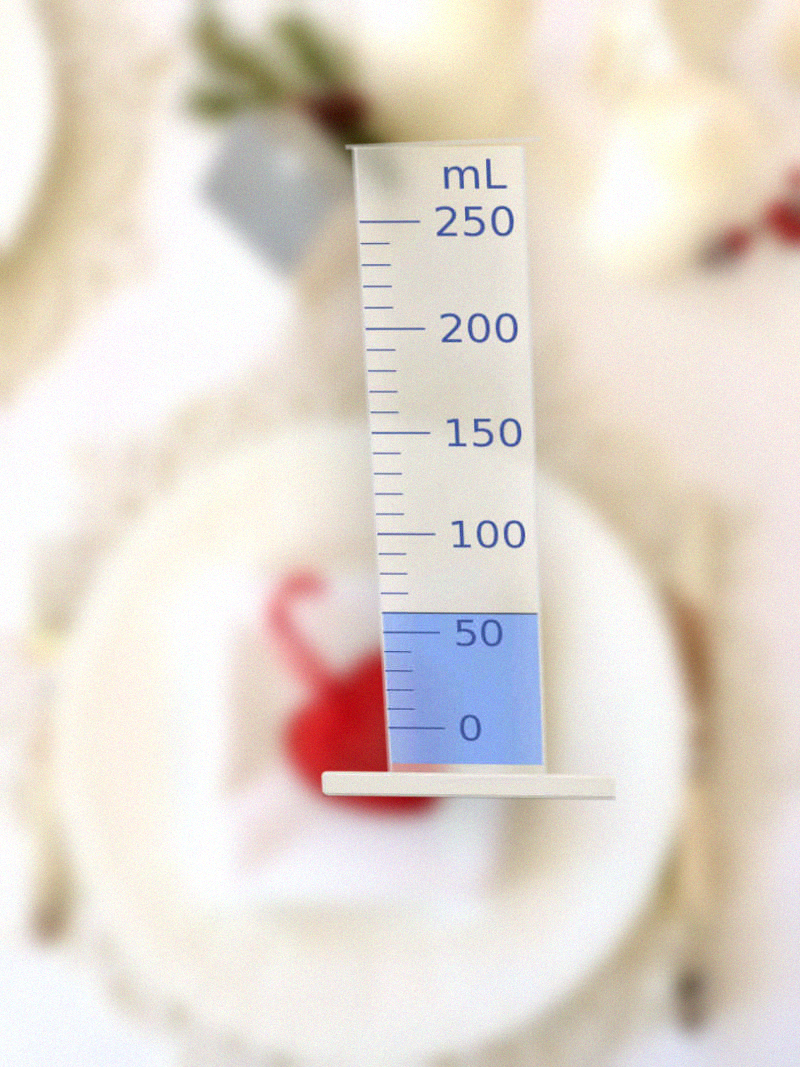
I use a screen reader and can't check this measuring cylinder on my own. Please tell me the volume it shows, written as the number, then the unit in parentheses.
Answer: 60 (mL)
